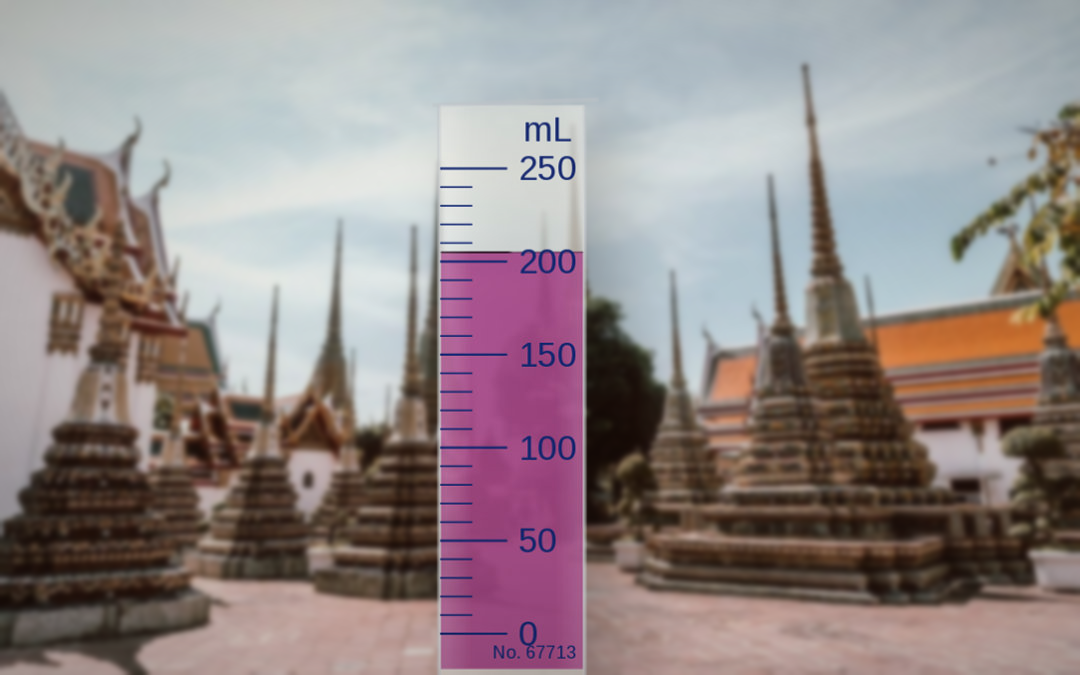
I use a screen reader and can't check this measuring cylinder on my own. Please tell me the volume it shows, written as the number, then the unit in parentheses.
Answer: 205 (mL)
